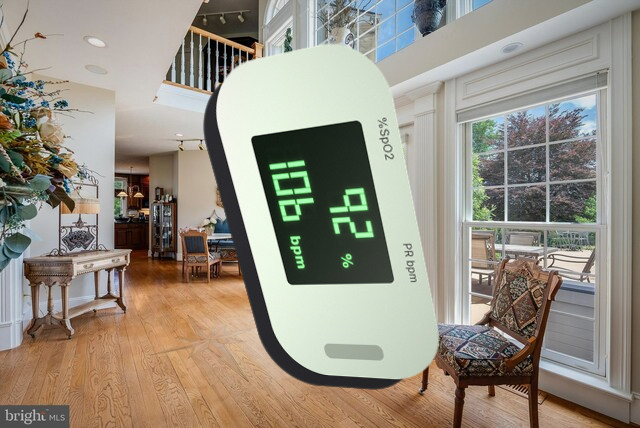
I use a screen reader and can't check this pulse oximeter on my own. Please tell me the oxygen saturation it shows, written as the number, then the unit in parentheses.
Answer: 92 (%)
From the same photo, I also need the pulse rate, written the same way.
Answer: 106 (bpm)
